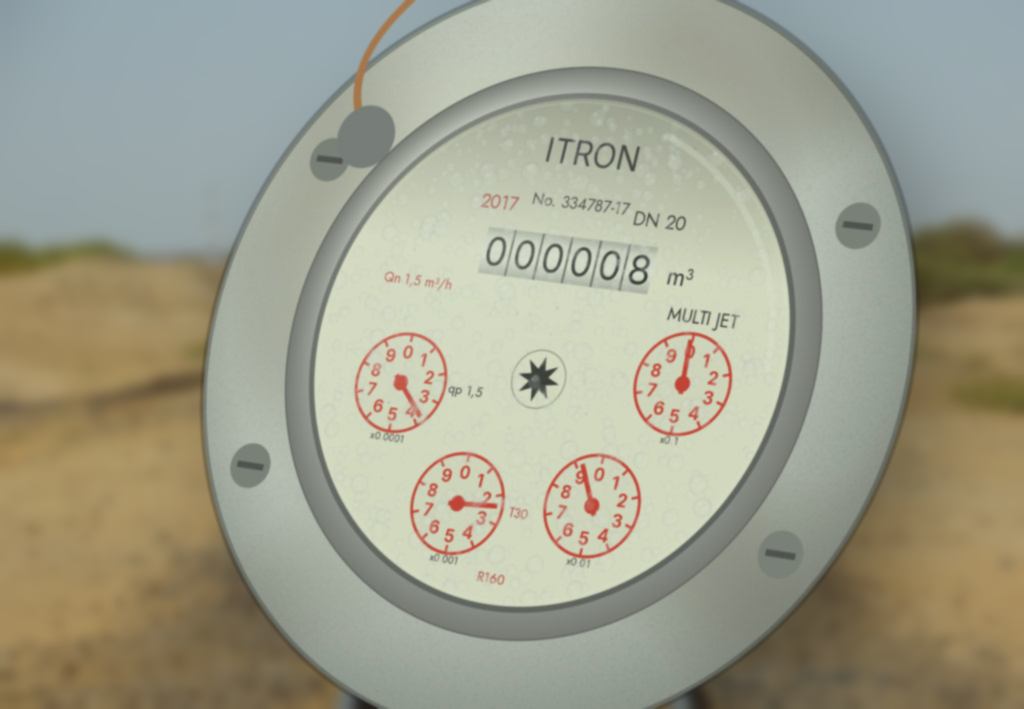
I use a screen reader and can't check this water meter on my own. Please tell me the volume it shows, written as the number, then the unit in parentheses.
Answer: 7.9923 (m³)
